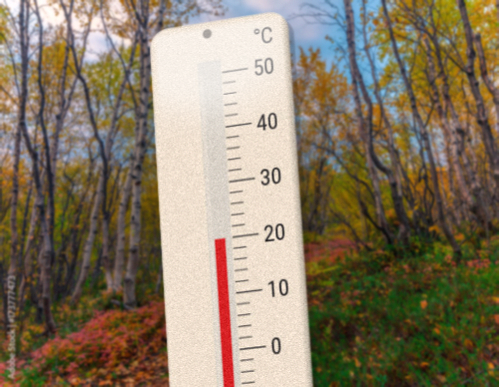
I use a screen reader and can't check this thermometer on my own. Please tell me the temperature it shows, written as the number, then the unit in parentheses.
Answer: 20 (°C)
